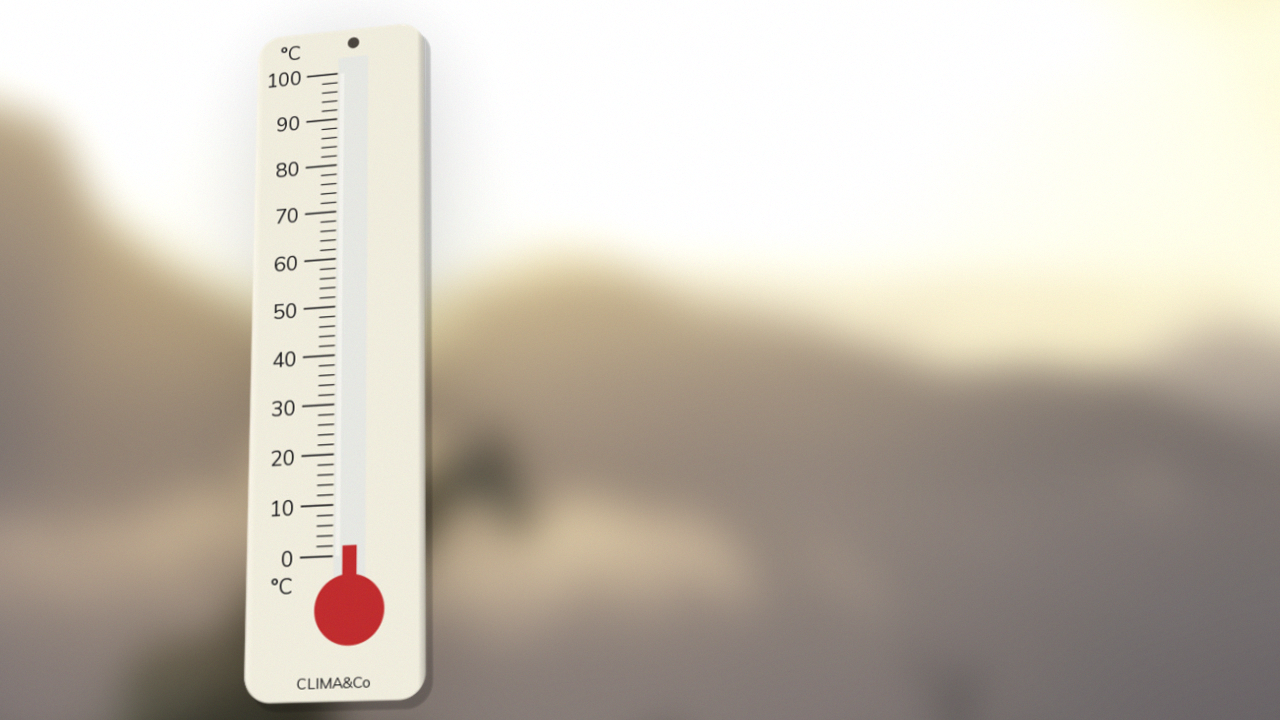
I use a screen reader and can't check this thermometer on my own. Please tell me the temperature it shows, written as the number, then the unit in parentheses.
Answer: 2 (°C)
